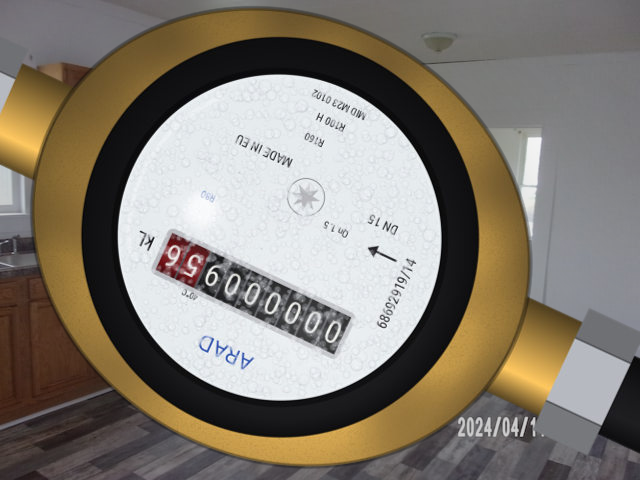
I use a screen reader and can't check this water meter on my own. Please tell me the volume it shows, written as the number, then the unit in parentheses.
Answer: 9.56 (kL)
